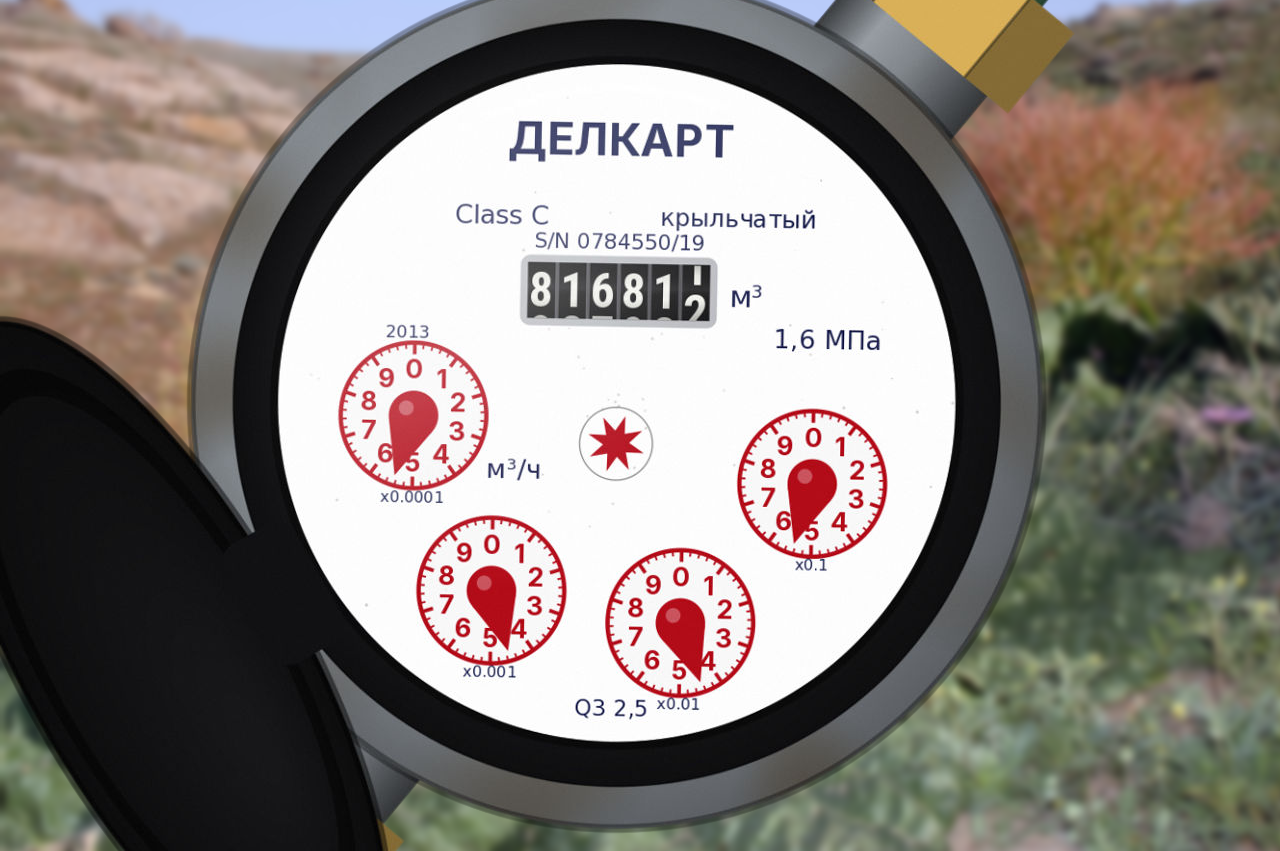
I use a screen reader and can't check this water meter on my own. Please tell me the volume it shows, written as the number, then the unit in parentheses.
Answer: 816811.5445 (m³)
